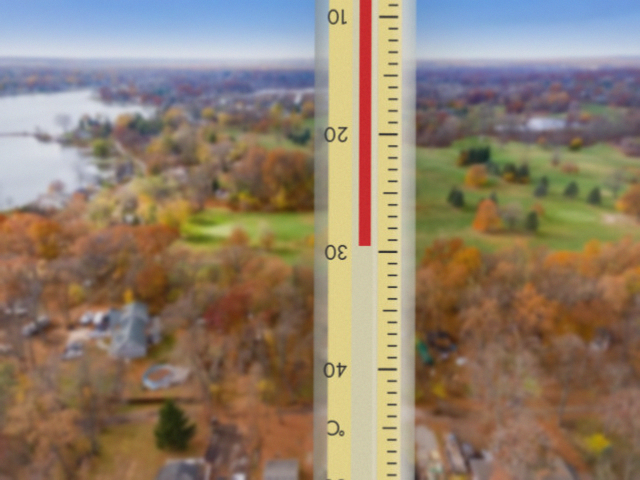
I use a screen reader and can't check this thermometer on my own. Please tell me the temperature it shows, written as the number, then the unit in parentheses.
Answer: 29.5 (°C)
